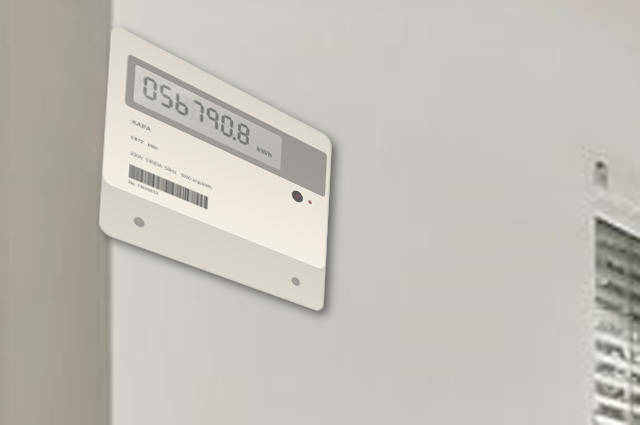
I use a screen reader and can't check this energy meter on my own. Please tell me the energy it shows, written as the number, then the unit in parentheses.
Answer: 56790.8 (kWh)
